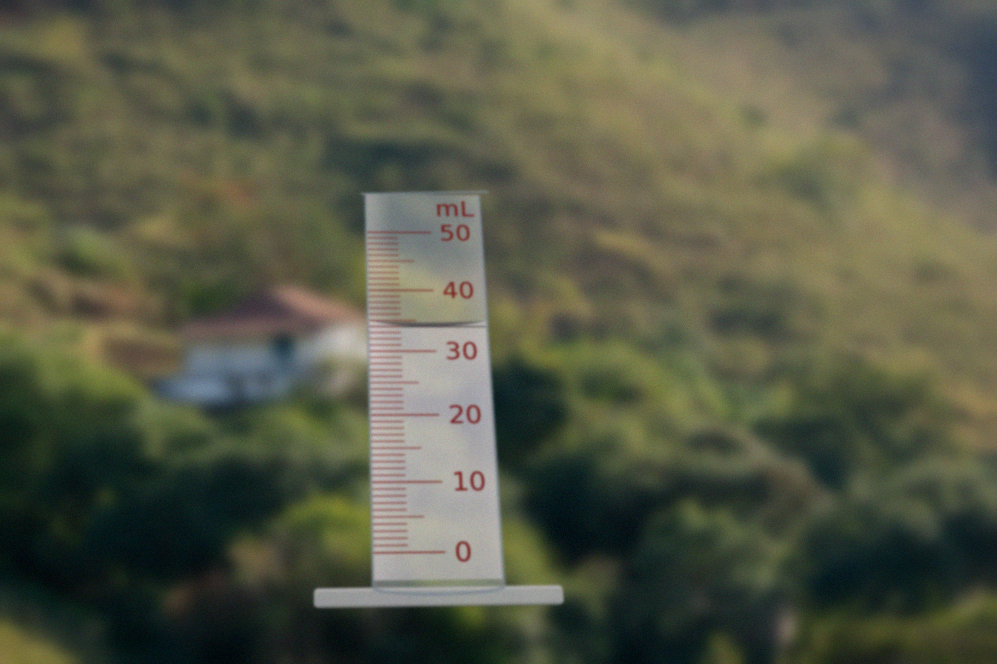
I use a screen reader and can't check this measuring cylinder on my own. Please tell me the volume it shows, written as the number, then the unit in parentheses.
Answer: 34 (mL)
